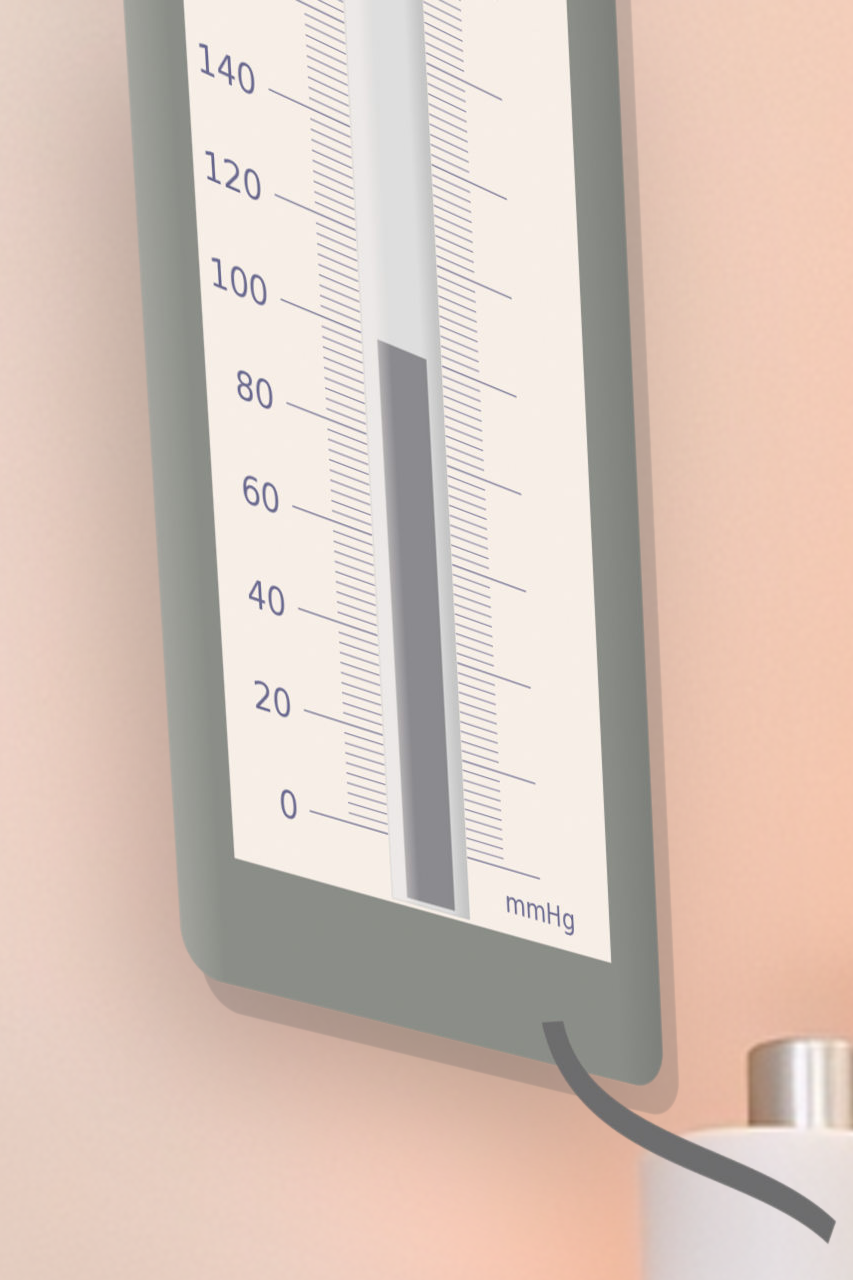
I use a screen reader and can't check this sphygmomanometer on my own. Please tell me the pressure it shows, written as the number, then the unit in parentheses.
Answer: 100 (mmHg)
